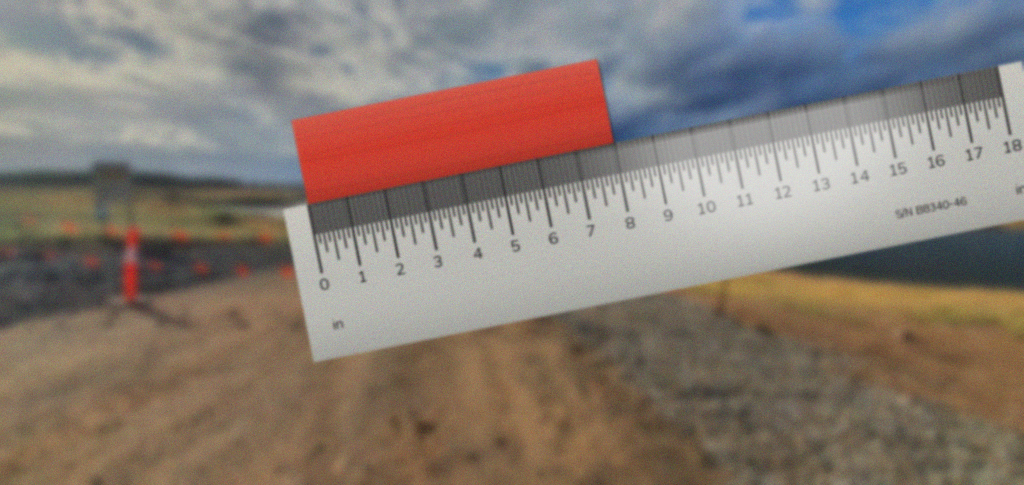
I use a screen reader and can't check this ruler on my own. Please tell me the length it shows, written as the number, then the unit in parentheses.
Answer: 8 (in)
